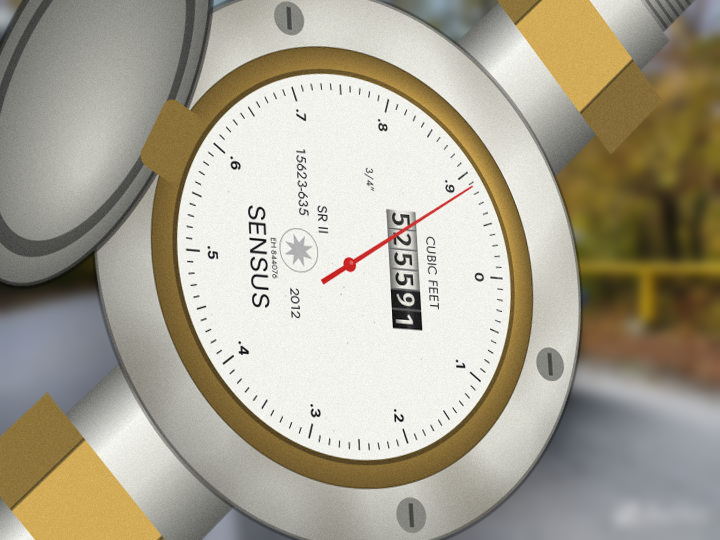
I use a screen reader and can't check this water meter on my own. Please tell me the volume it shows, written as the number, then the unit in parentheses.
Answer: 525590.91 (ft³)
